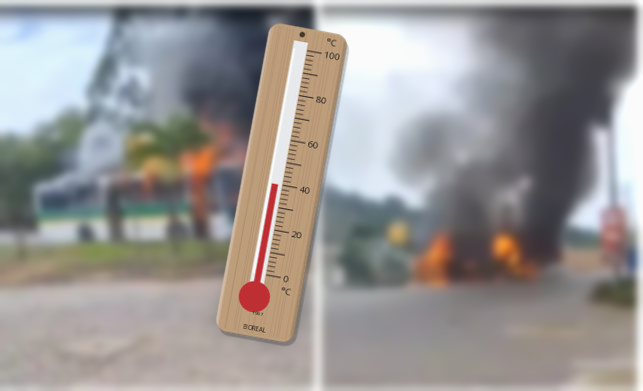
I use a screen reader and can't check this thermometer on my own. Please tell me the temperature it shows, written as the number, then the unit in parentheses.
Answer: 40 (°C)
